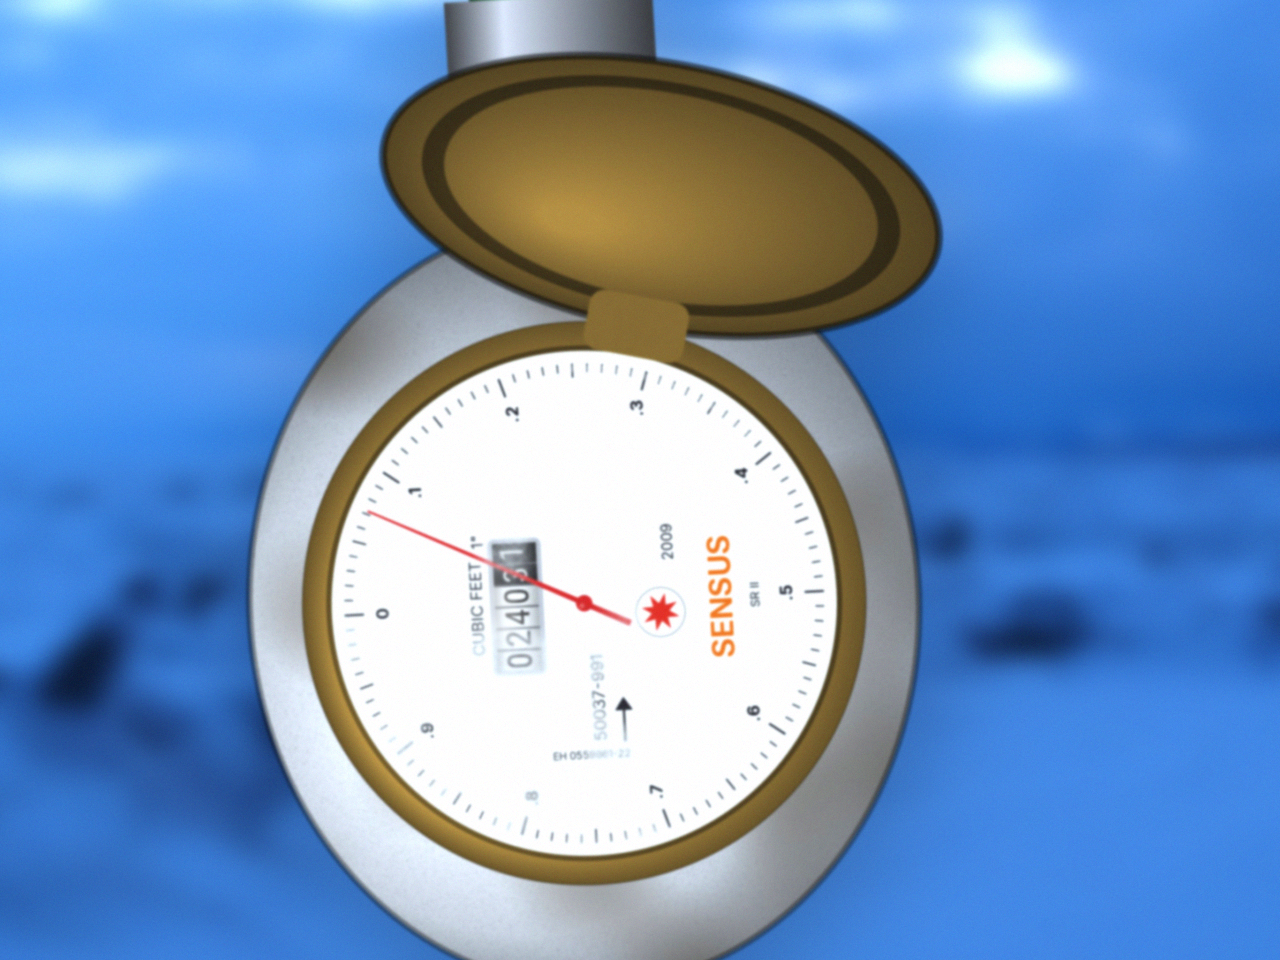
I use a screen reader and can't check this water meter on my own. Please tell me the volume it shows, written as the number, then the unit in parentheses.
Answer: 24031.07 (ft³)
